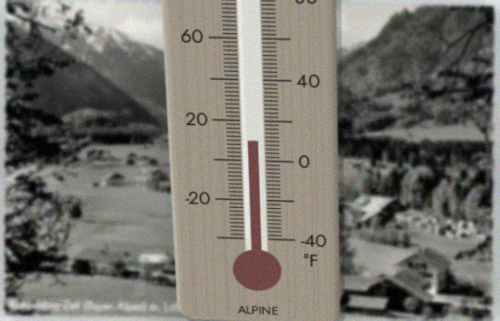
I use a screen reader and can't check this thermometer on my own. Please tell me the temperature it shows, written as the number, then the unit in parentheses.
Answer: 10 (°F)
